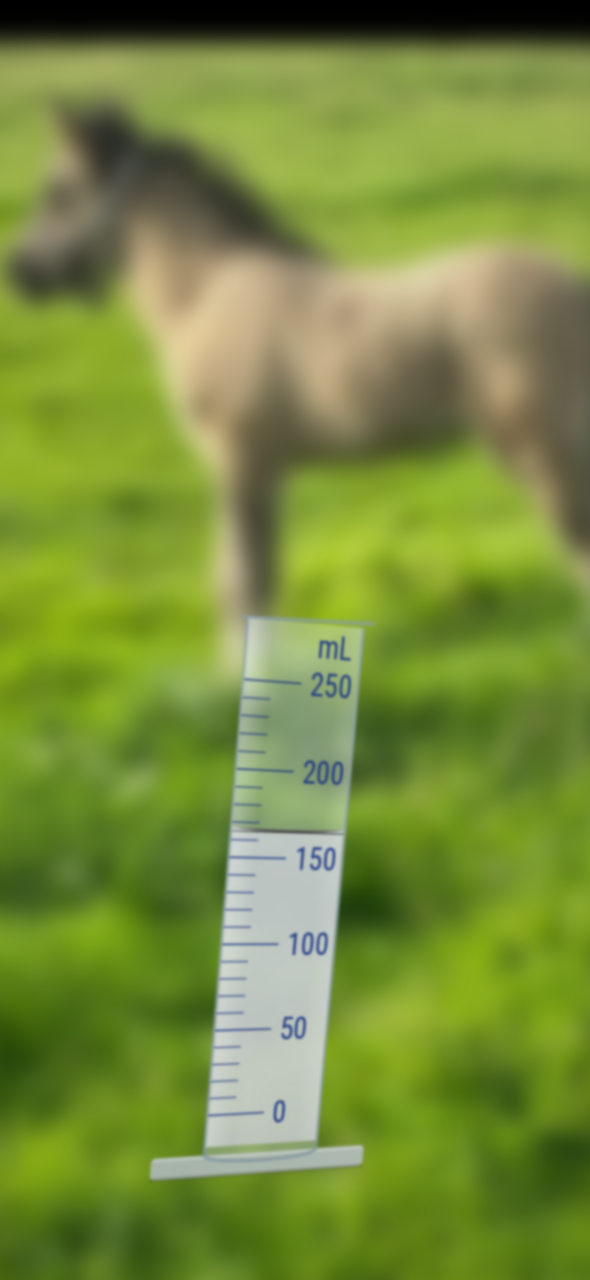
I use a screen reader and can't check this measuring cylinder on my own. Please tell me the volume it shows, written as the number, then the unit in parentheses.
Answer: 165 (mL)
